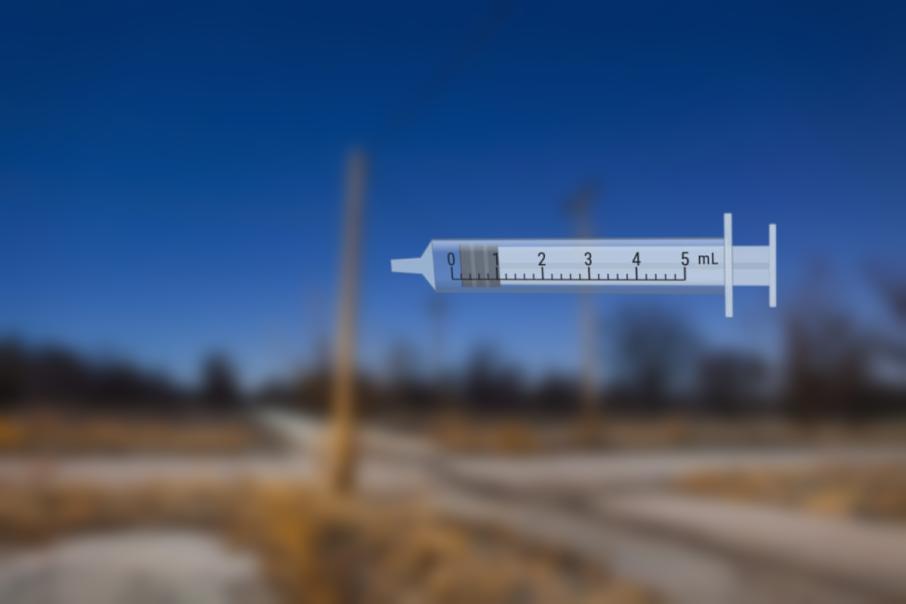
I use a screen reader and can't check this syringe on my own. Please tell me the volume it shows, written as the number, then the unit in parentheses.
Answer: 0.2 (mL)
